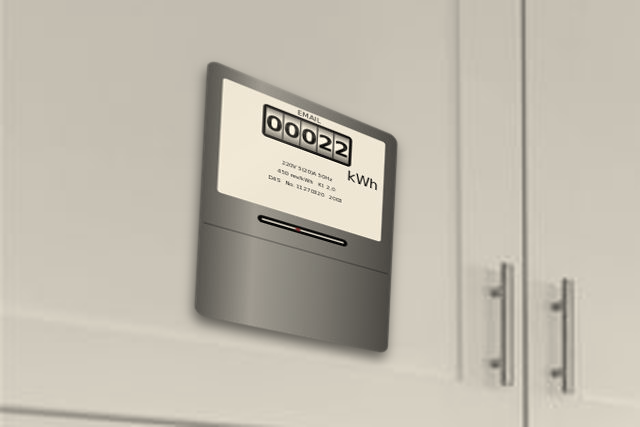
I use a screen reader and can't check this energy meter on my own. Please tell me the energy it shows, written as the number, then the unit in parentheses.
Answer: 22 (kWh)
